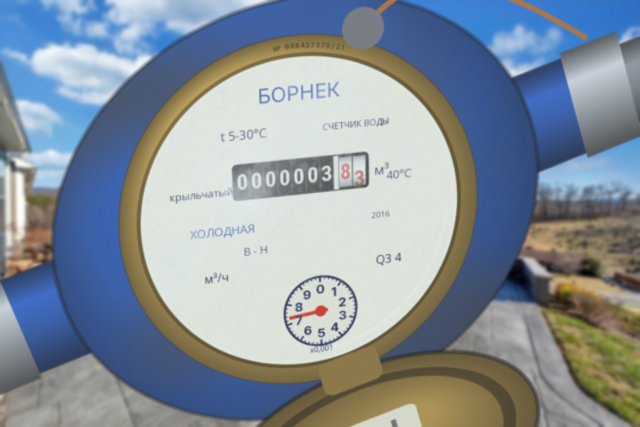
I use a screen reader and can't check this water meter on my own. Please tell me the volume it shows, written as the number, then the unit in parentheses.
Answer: 3.827 (m³)
